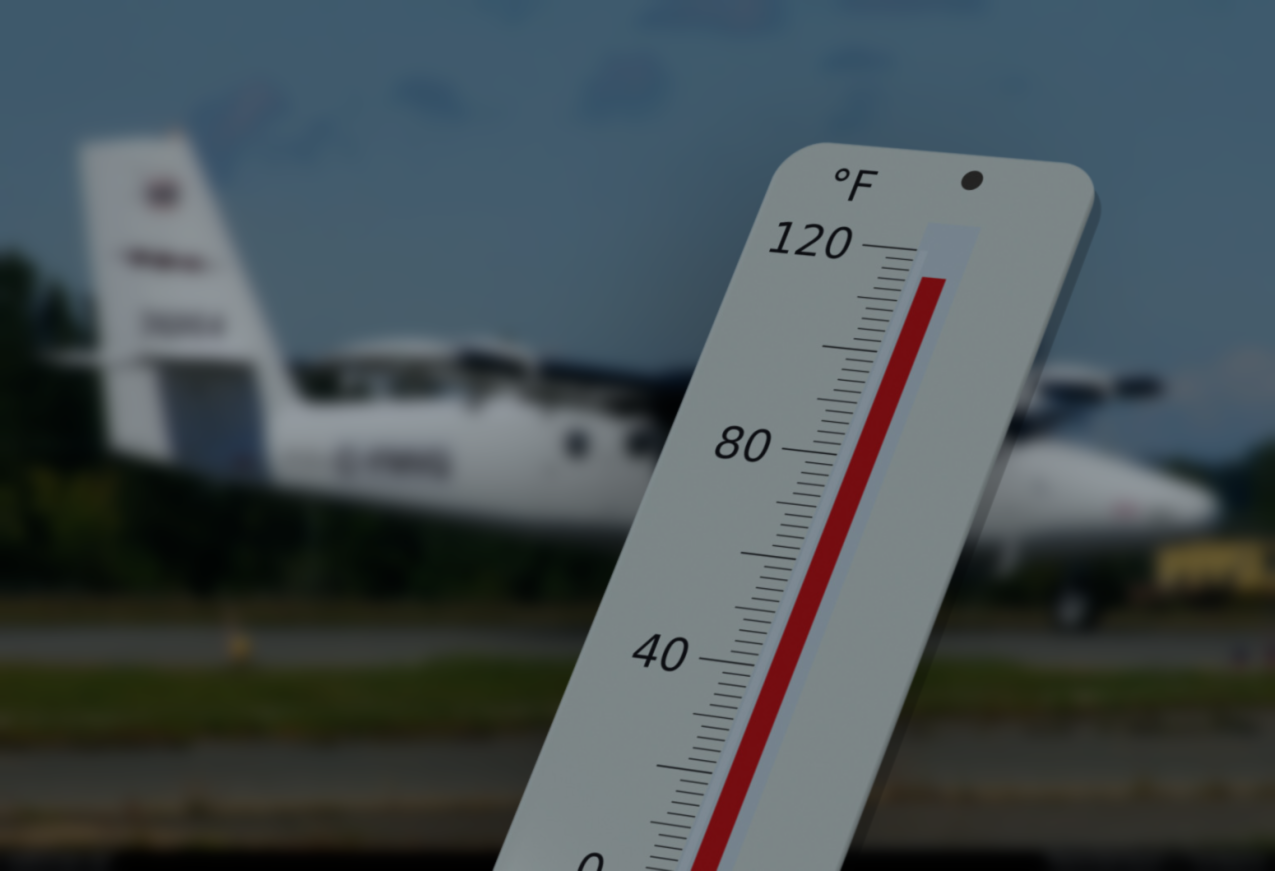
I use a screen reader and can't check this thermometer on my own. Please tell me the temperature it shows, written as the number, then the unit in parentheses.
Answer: 115 (°F)
